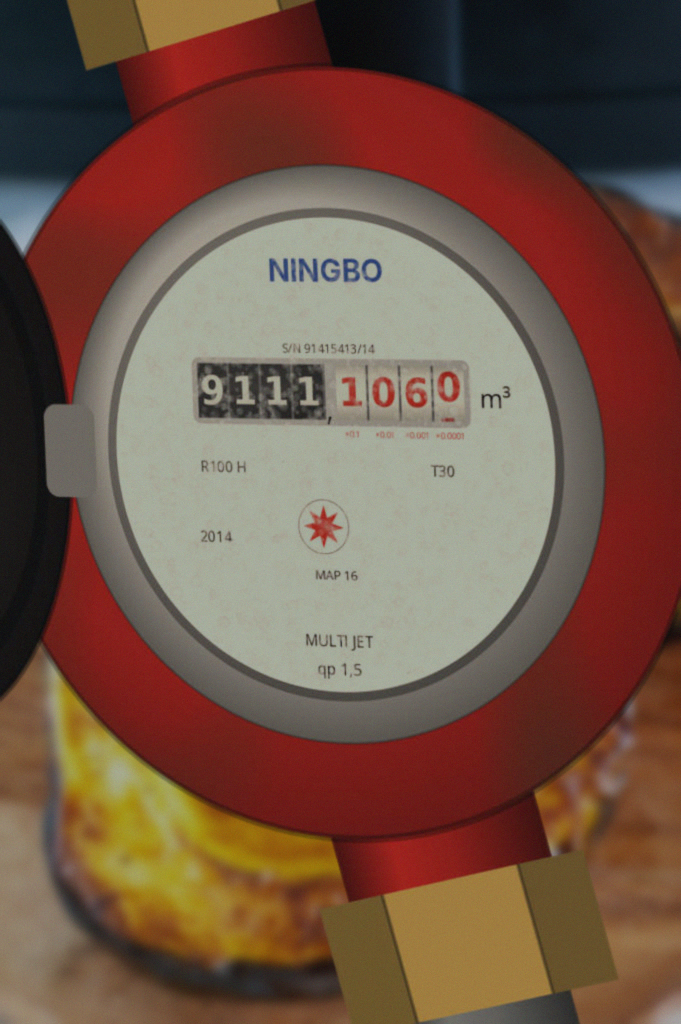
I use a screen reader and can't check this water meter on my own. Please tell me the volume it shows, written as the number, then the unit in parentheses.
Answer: 9111.1060 (m³)
